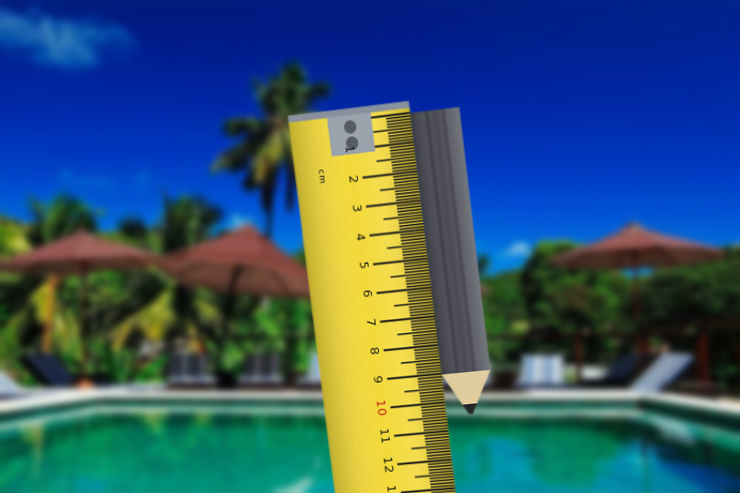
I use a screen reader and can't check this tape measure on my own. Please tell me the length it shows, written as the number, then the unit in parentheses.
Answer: 10.5 (cm)
